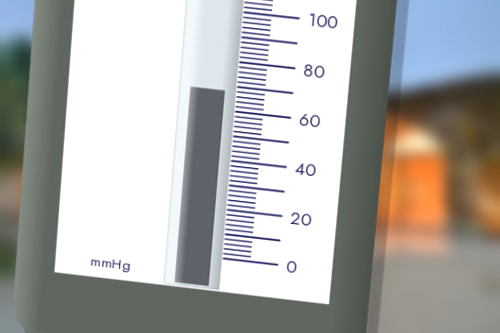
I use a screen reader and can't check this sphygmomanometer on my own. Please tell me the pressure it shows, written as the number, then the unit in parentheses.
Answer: 68 (mmHg)
